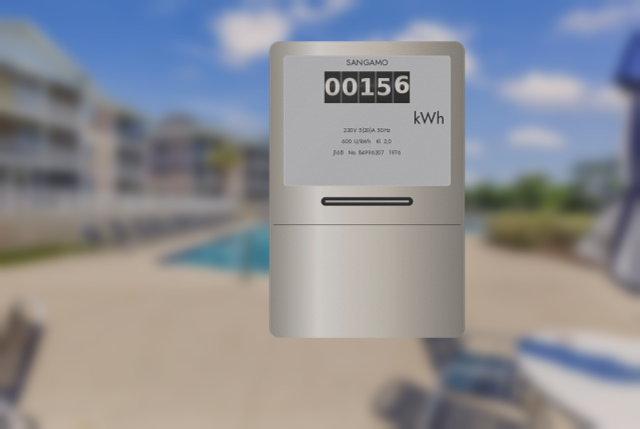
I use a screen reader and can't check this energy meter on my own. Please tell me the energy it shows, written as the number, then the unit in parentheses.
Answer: 156 (kWh)
